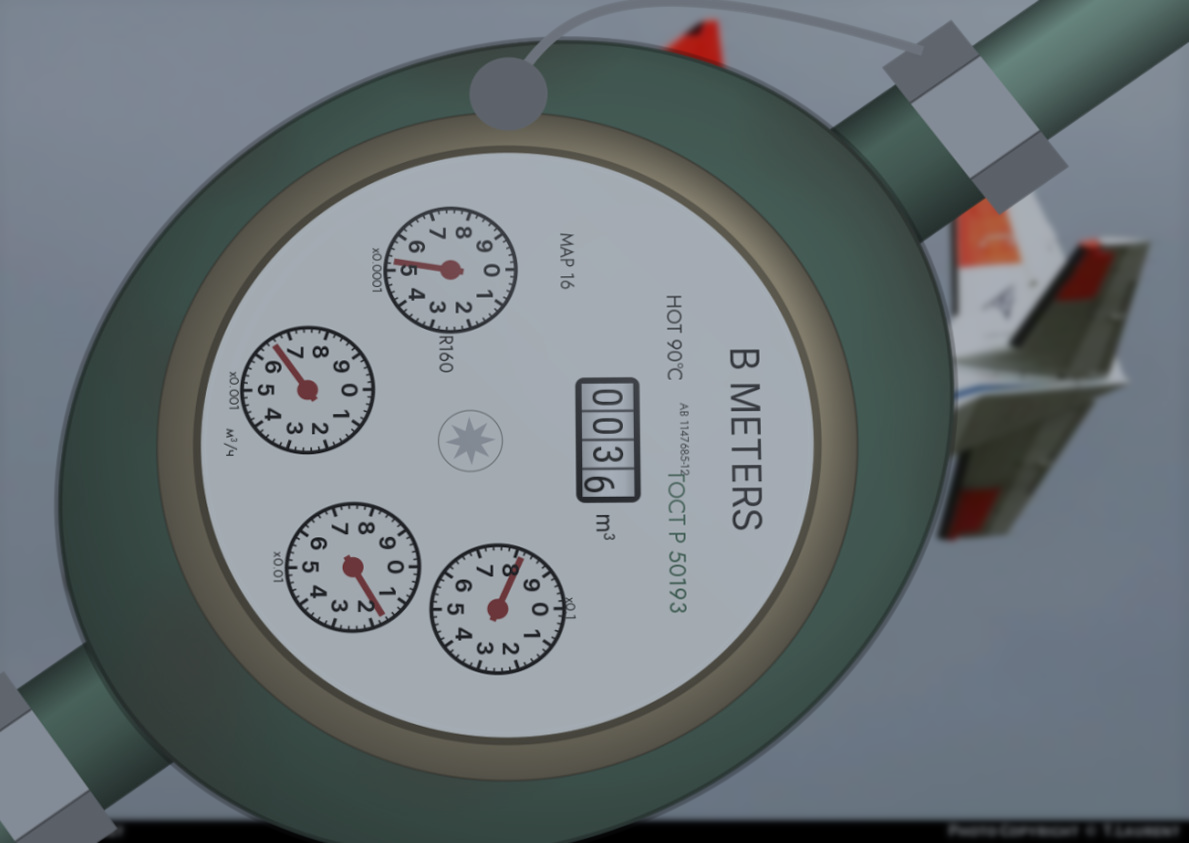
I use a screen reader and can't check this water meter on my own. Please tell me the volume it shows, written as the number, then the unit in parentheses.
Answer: 35.8165 (m³)
